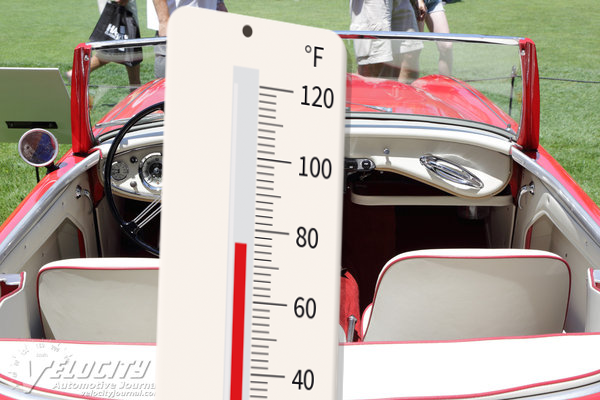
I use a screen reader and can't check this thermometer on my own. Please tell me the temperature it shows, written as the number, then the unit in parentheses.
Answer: 76 (°F)
